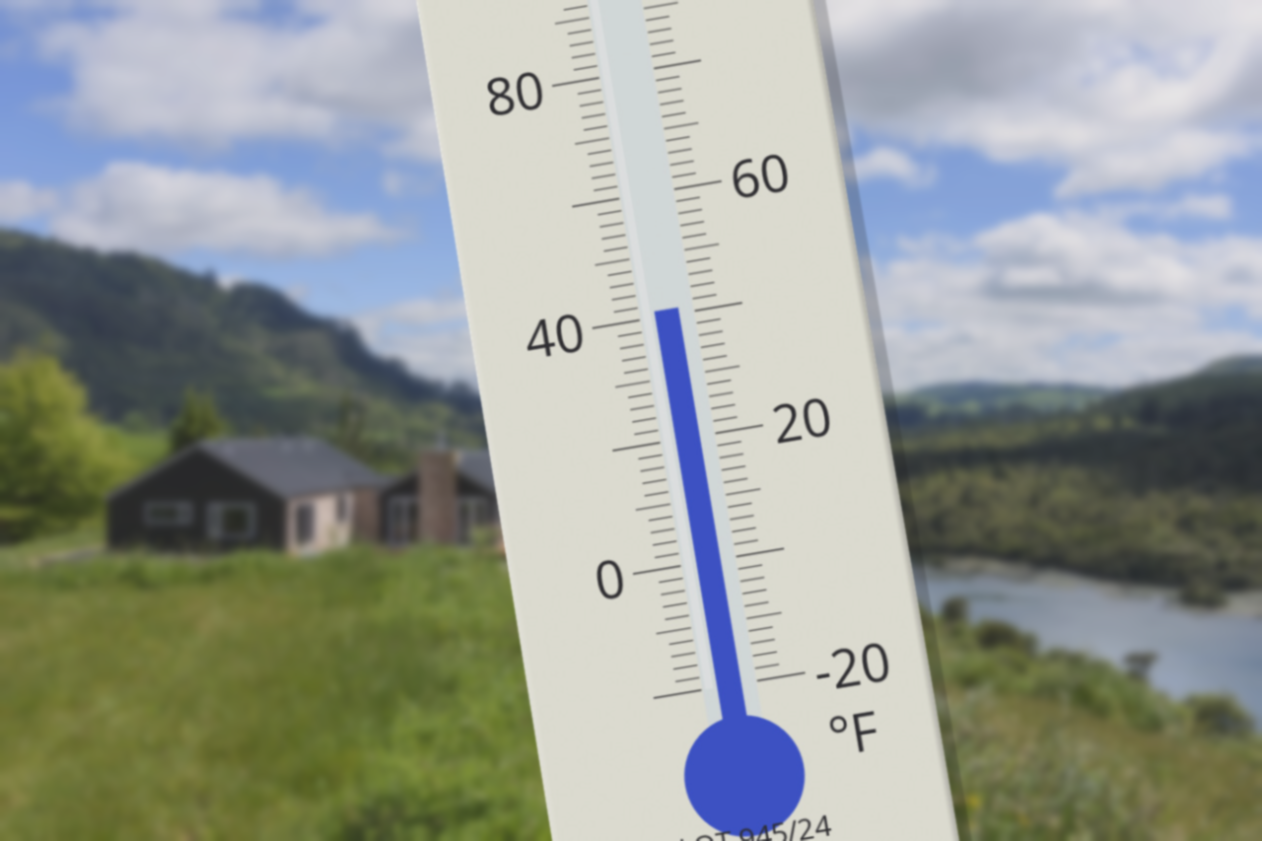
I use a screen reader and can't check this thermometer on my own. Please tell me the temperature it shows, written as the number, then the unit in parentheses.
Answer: 41 (°F)
